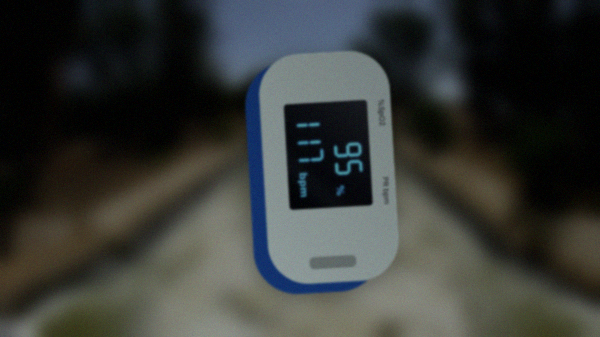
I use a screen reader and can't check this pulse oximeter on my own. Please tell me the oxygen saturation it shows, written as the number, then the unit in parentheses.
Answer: 95 (%)
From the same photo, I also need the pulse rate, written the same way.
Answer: 117 (bpm)
